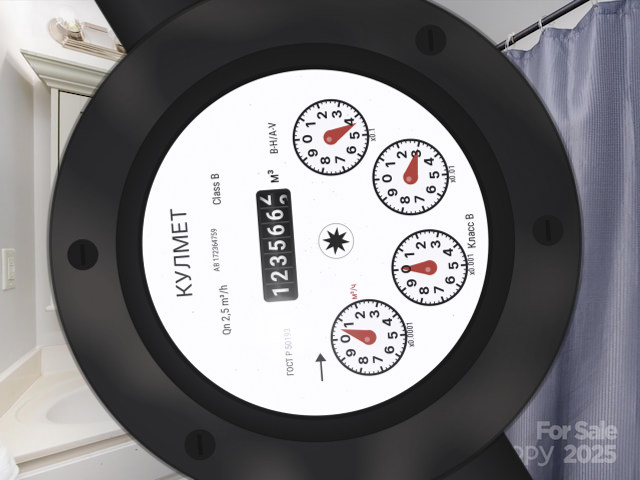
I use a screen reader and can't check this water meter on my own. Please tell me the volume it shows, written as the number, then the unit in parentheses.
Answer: 1235662.4300 (m³)
